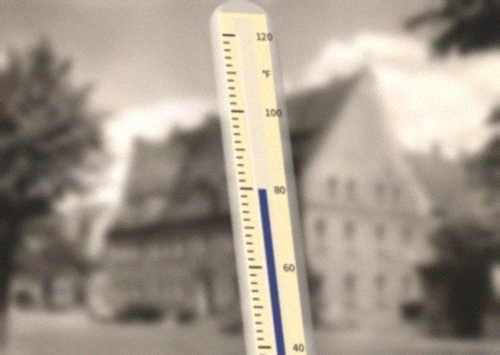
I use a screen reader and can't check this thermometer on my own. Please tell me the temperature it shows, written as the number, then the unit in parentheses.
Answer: 80 (°F)
